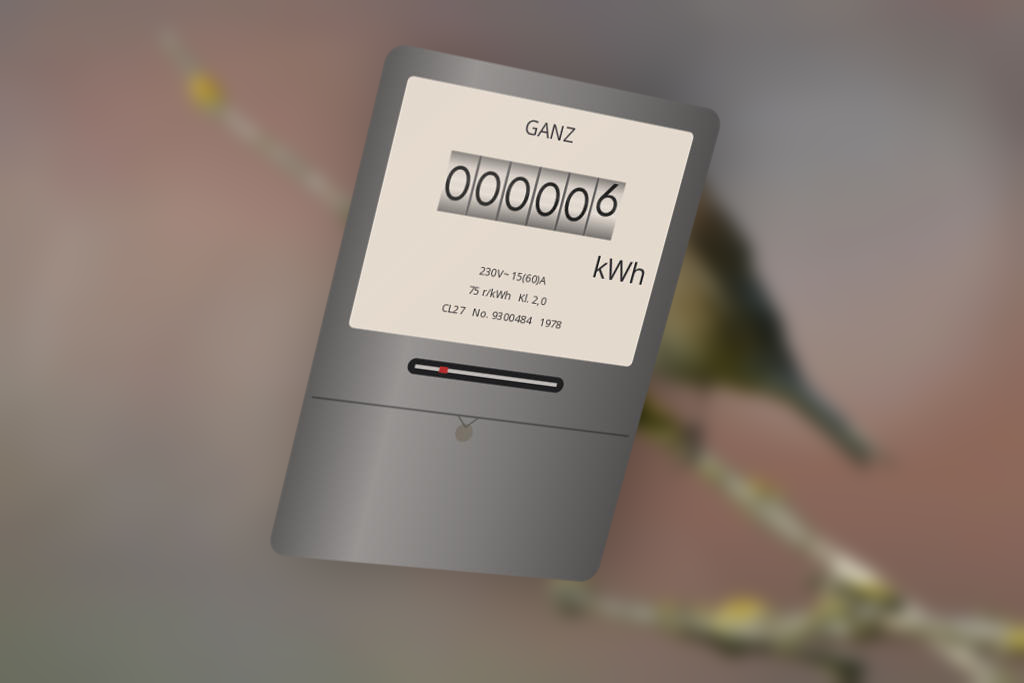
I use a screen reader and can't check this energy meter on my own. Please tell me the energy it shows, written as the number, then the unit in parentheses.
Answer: 6 (kWh)
